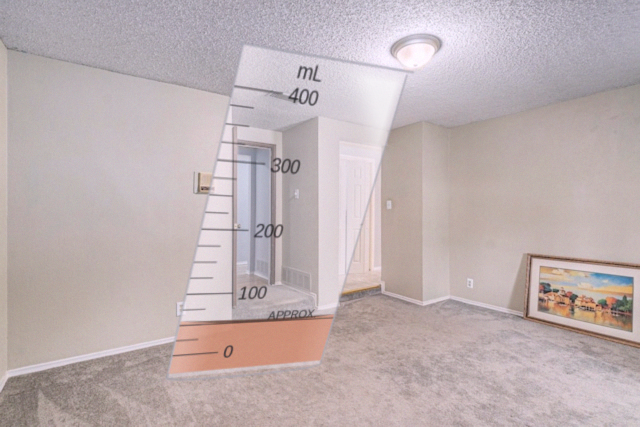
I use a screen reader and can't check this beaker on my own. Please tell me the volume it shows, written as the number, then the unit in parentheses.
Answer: 50 (mL)
